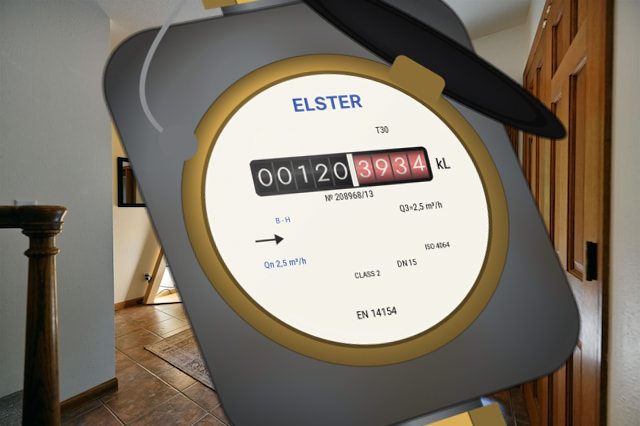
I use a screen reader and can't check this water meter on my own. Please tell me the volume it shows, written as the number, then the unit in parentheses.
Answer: 120.3934 (kL)
